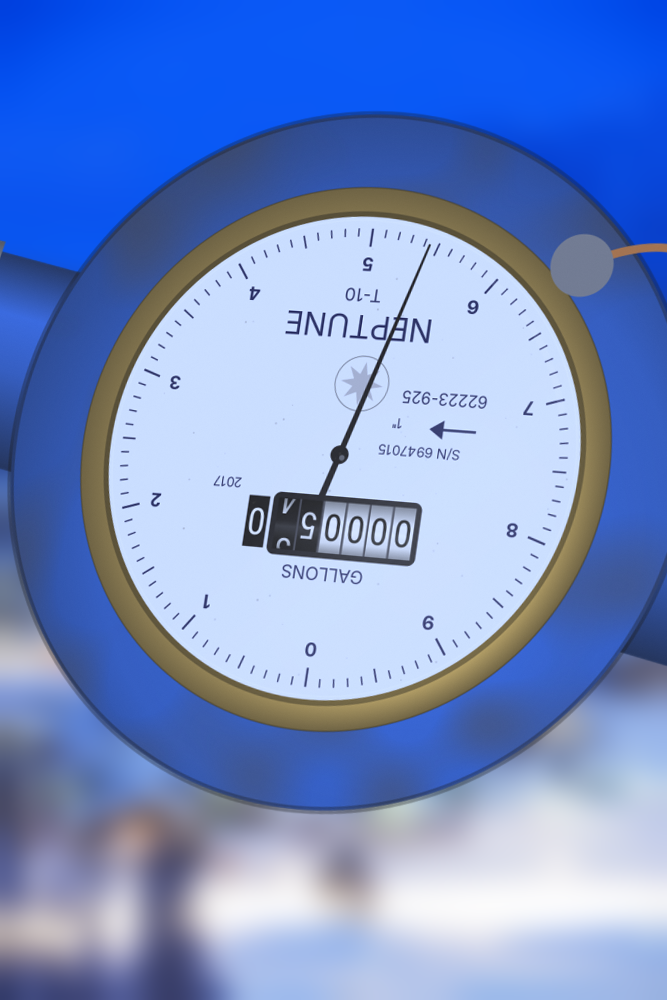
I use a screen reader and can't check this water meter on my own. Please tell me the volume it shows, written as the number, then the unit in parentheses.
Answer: 535.4 (gal)
